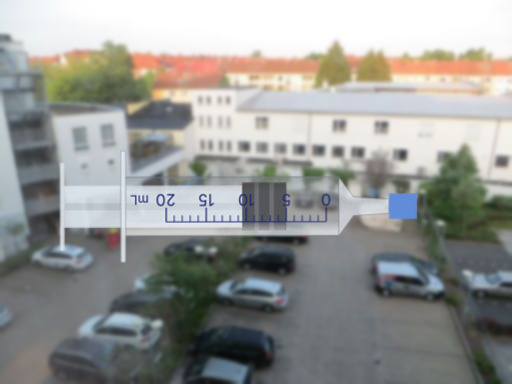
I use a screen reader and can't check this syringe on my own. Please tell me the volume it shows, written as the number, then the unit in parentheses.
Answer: 5 (mL)
